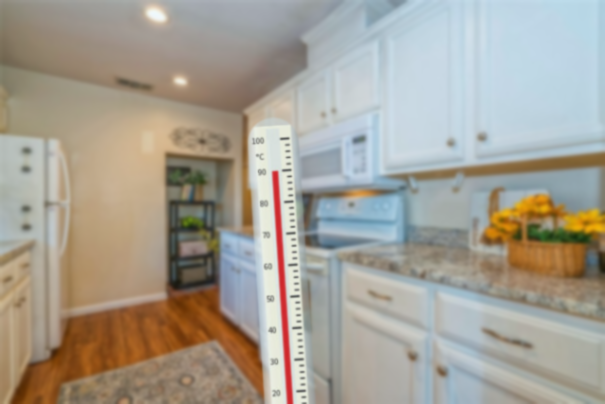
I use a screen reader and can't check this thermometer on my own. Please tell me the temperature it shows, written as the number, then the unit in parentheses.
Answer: 90 (°C)
